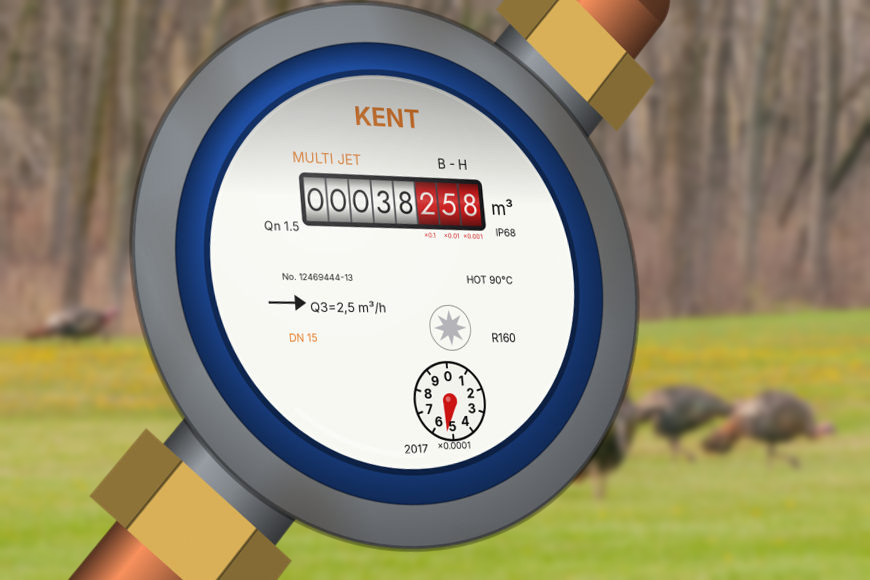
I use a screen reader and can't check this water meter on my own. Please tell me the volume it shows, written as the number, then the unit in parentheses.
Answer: 38.2585 (m³)
